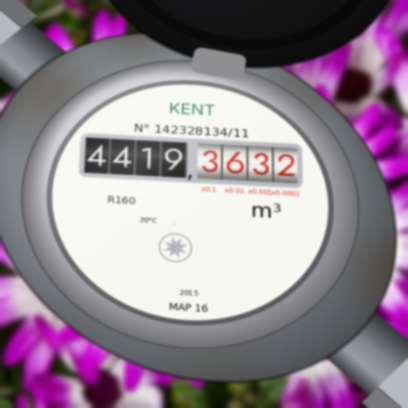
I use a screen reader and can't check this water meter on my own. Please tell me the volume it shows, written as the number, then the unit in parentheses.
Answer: 4419.3632 (m³)
